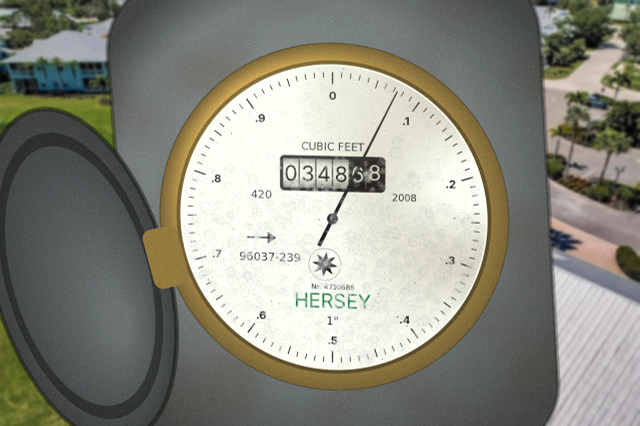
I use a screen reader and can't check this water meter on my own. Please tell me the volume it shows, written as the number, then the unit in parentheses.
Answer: 34868.07 (ft³)
